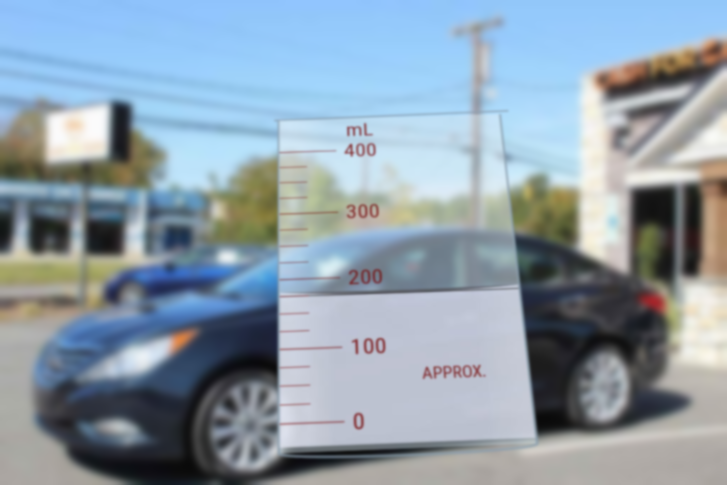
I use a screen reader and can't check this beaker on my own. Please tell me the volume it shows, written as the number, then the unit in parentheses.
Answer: 175 (mL)
